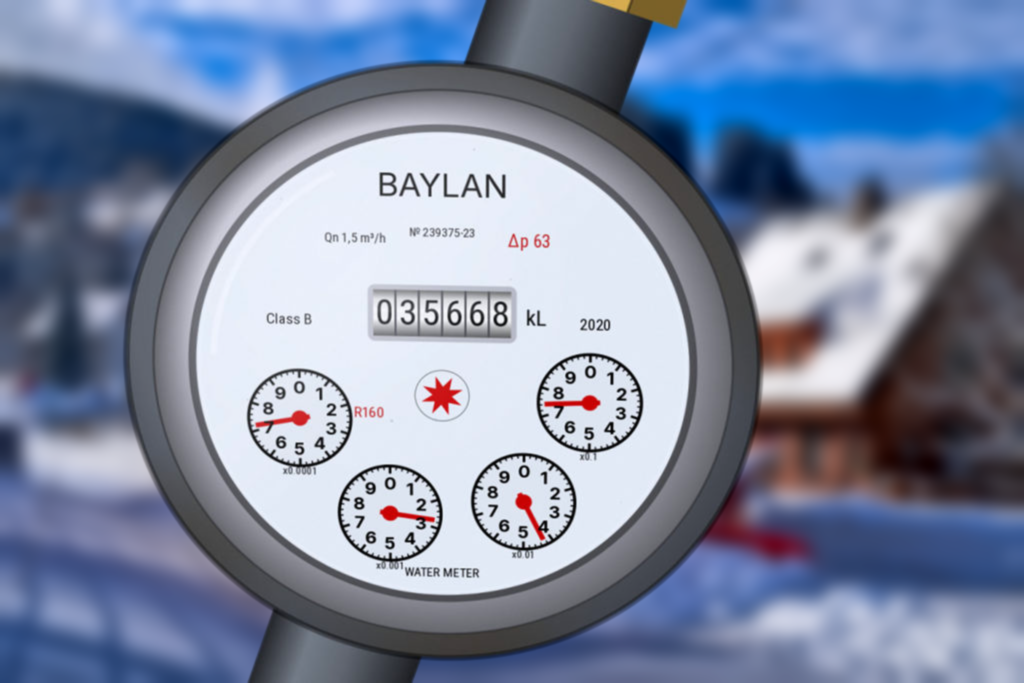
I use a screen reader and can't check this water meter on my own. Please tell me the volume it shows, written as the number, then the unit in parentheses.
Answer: 35668.7427 (kL)
